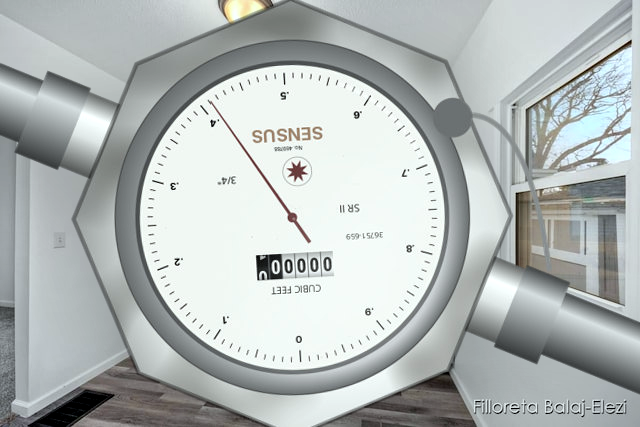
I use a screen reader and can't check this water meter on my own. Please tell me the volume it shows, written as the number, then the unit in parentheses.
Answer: 0.41 (ft³)
